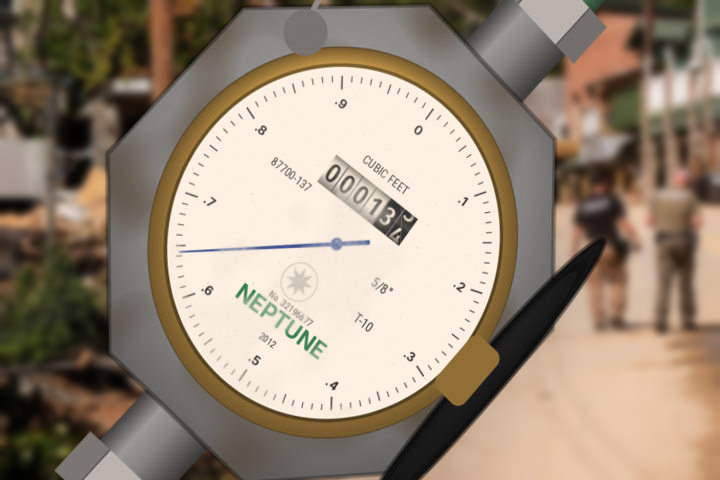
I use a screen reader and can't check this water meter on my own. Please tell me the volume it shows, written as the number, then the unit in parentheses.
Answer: 133.64 (ft³)
